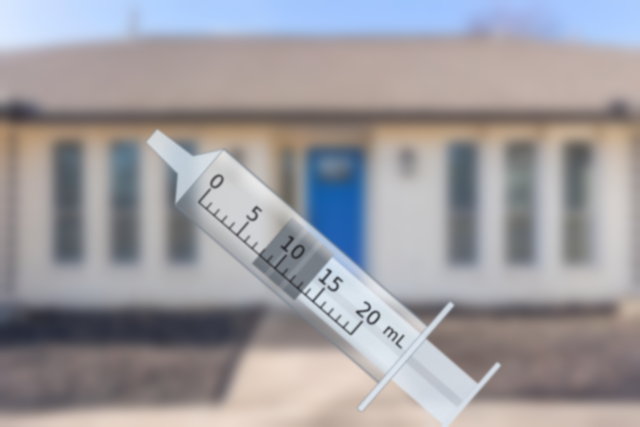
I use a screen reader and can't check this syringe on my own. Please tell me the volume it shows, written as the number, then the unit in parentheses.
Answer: 8 (mL)
